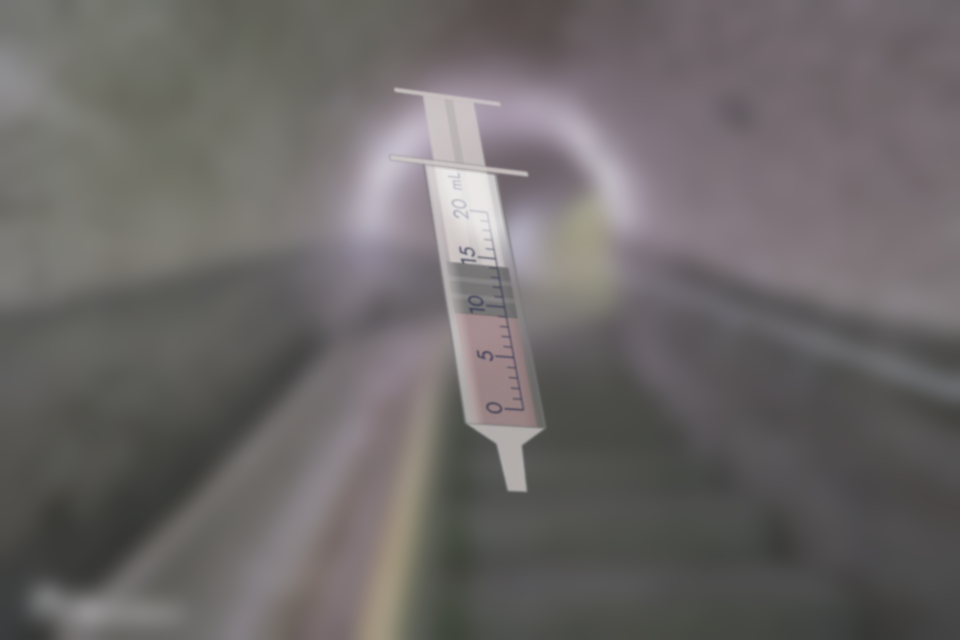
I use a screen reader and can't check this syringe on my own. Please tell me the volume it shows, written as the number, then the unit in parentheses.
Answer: 9 (mL)
